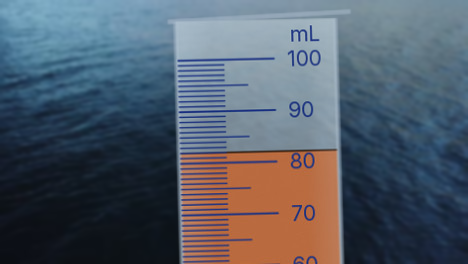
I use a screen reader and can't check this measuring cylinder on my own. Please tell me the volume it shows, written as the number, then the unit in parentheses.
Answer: 82 (mL)
